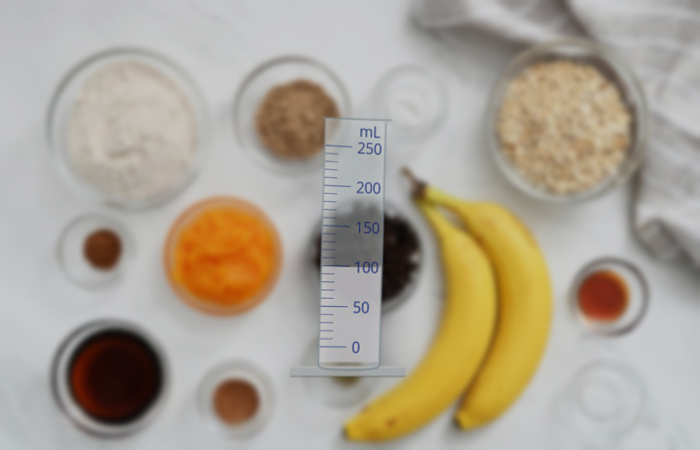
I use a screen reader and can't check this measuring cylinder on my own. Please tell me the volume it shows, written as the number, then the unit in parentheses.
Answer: 100 (mL)
